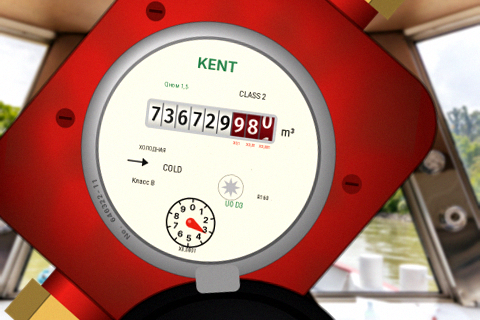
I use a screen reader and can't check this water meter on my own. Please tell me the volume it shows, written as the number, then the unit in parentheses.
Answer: 736729.9803 (m³)
